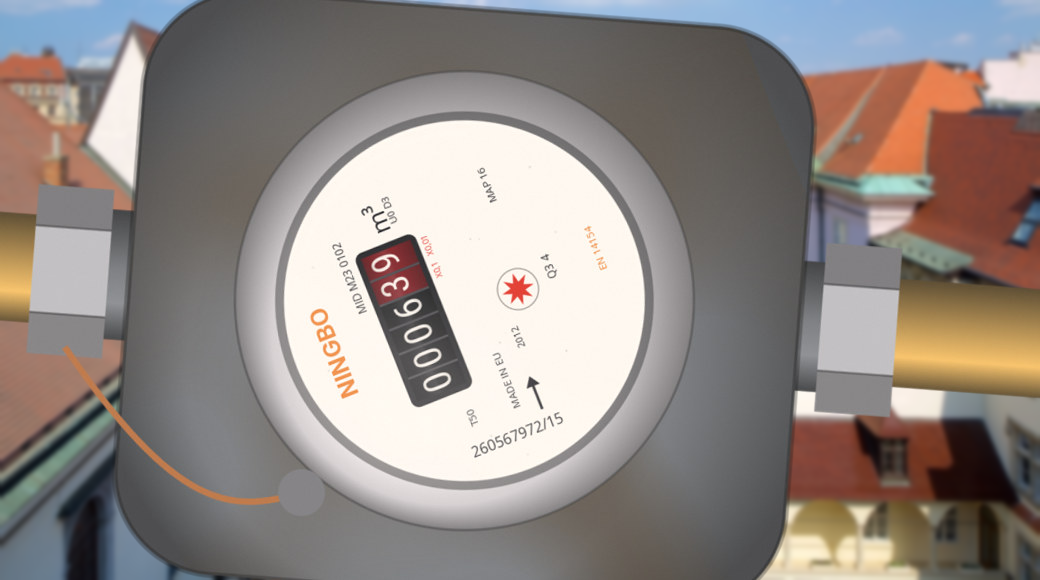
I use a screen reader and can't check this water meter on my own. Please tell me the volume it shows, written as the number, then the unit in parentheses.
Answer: 6.39 (m³)
